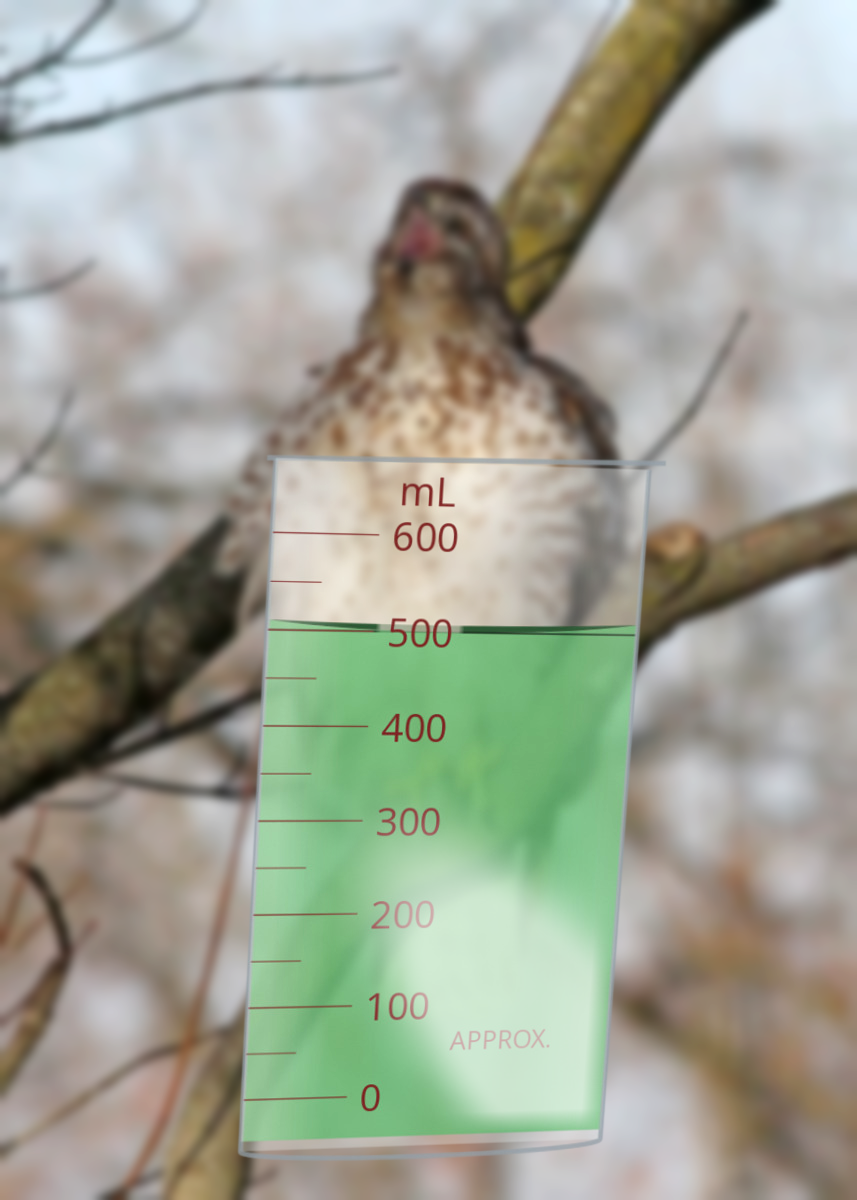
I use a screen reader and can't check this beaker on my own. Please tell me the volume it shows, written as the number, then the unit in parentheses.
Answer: 500 (mL)
